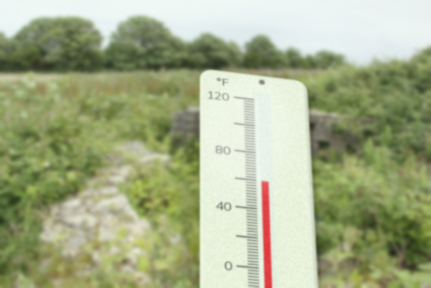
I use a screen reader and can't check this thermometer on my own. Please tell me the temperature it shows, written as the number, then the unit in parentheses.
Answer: 60 (°F)
